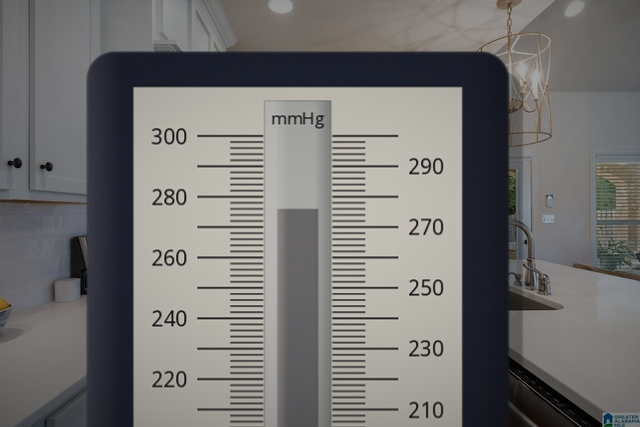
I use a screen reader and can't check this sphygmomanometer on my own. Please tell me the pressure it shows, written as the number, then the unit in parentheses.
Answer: 276 (mmHg)
